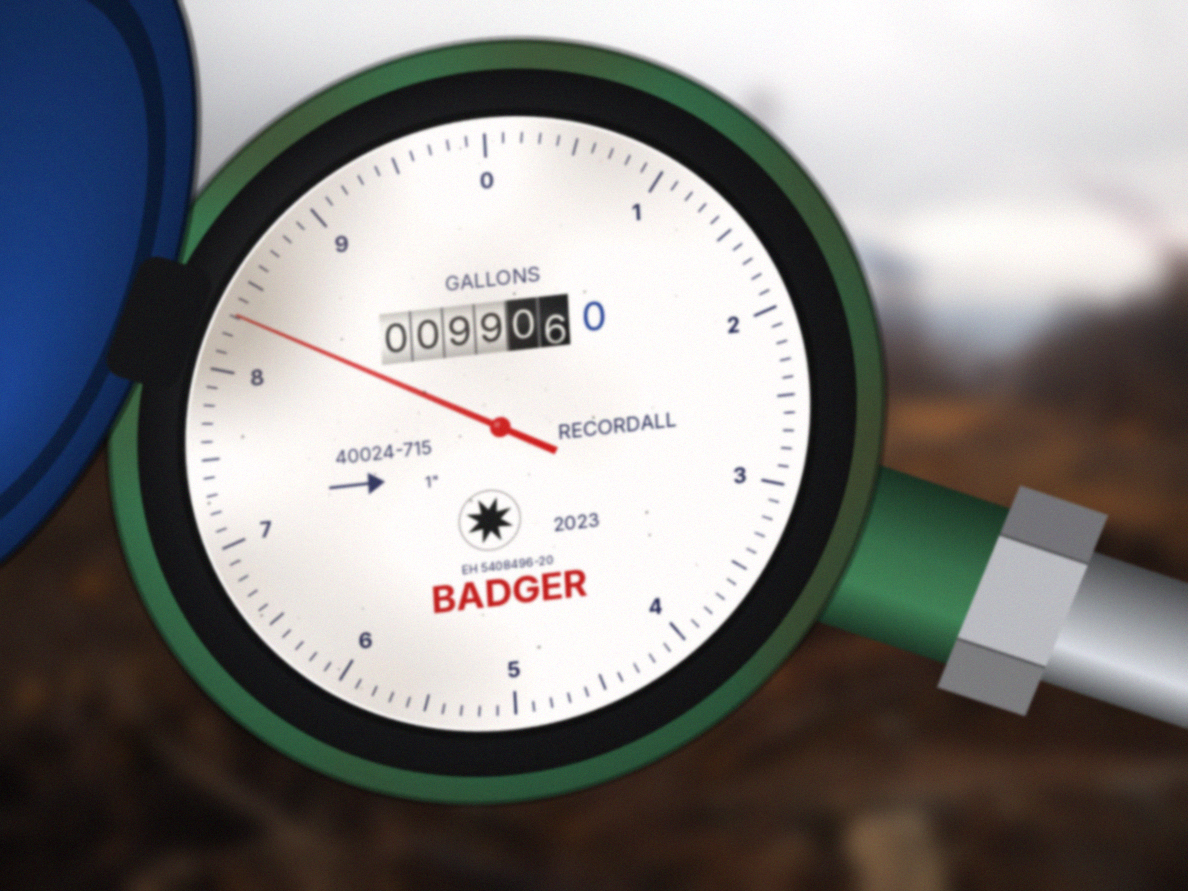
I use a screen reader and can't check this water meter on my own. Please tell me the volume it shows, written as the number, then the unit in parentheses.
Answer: 99058.3 (gal)
